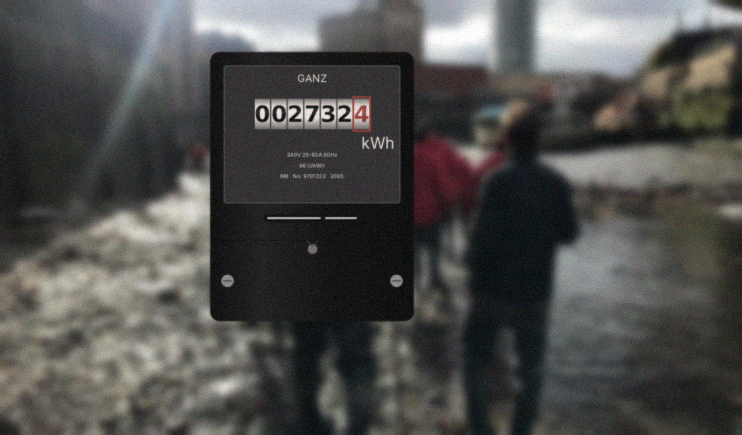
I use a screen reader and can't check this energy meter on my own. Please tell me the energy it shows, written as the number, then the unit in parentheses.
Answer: 2732.4 (kWh)
